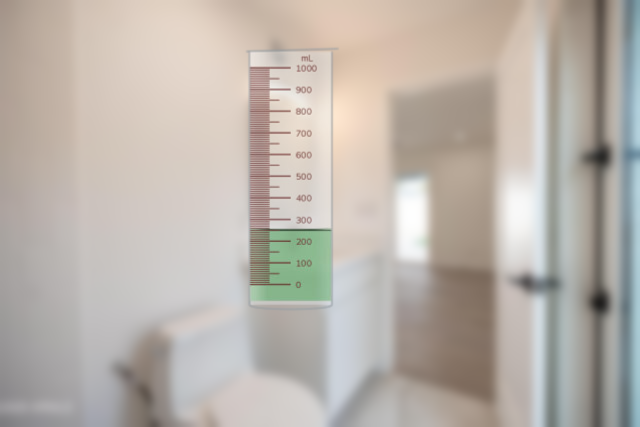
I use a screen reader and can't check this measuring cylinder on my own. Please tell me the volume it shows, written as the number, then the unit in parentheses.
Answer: 250 (mL)
